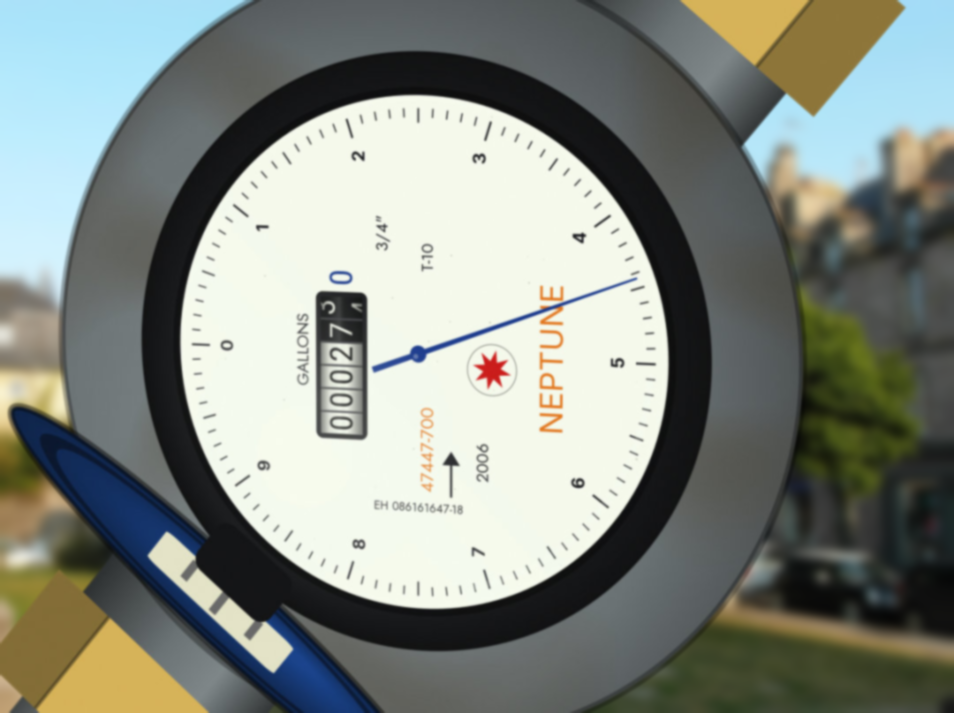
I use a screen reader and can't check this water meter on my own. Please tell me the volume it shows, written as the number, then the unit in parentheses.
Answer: 2734.4 (gal)
